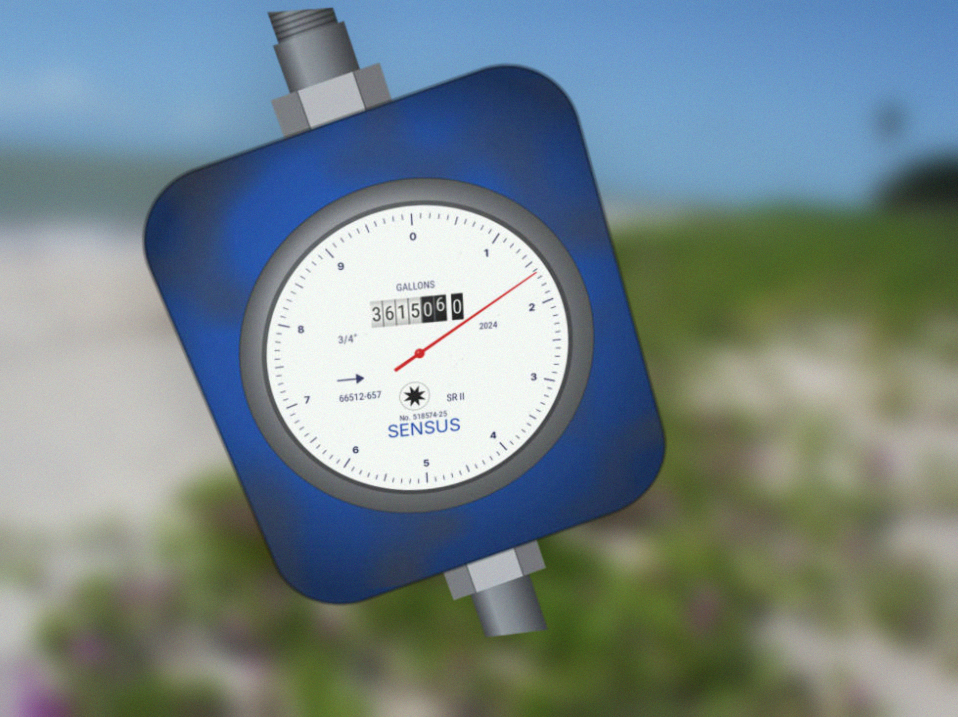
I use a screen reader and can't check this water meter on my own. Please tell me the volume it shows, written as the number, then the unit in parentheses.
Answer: 3615061.6 (gal)
